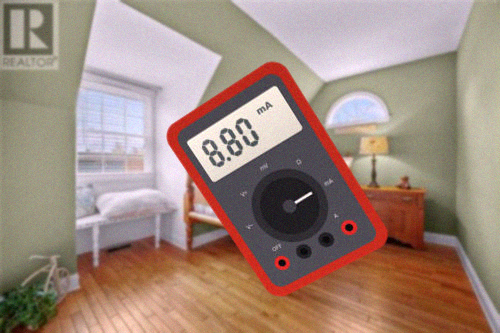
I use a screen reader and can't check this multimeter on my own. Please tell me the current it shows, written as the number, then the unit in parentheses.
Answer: 8.80 (mA)
